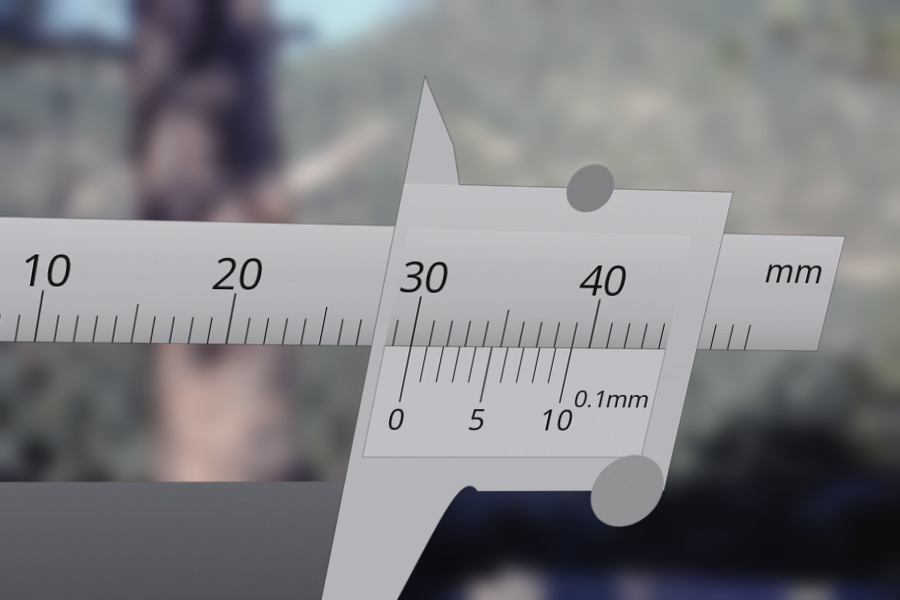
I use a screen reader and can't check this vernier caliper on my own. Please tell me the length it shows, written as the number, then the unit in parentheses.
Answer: 30.0 (mm)
